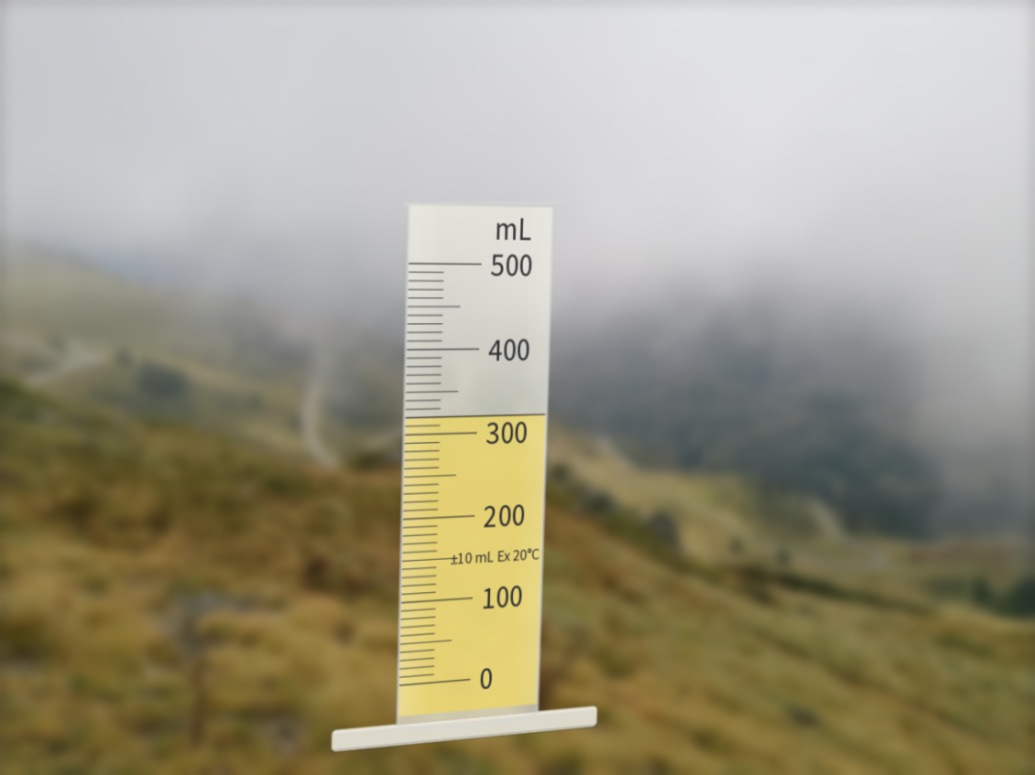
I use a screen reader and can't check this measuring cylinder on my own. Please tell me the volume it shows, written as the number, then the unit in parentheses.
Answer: 320 (mL)
